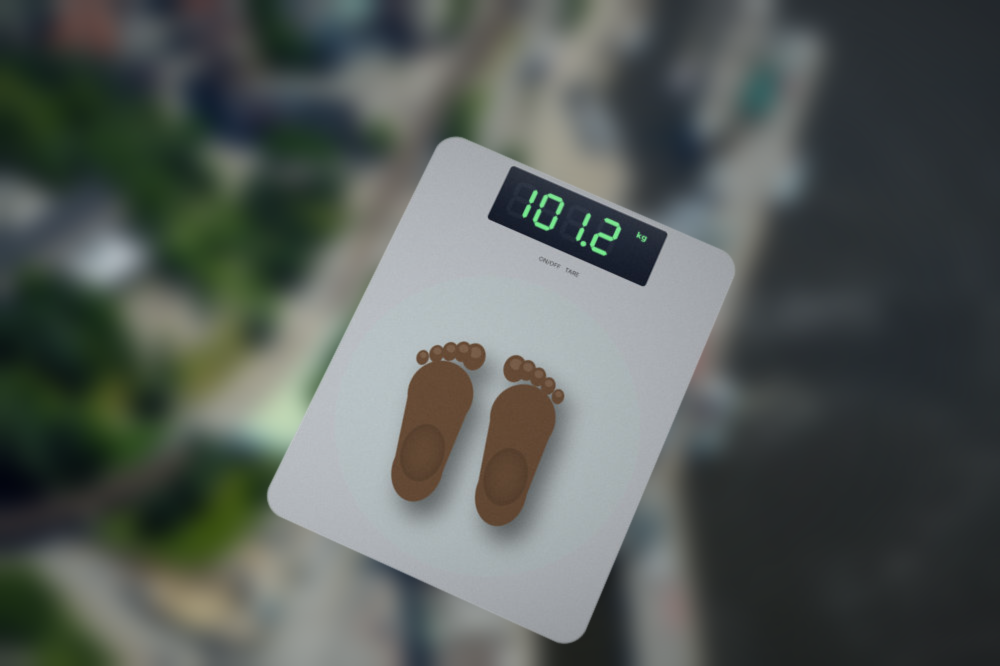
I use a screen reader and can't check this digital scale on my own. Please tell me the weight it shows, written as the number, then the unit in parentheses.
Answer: 101.2 (kg)
